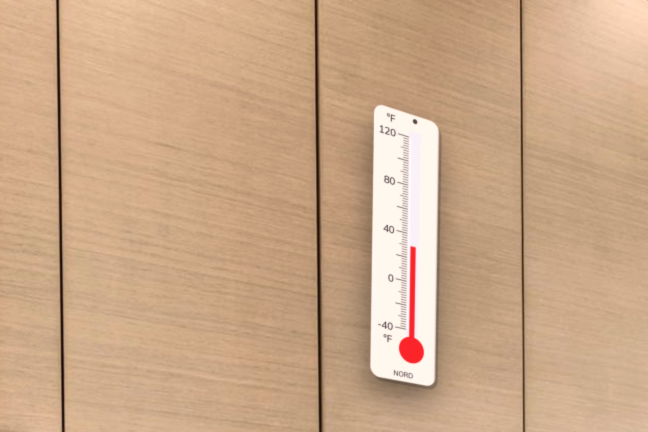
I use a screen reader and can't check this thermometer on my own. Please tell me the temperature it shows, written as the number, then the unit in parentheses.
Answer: 30 (°F)
